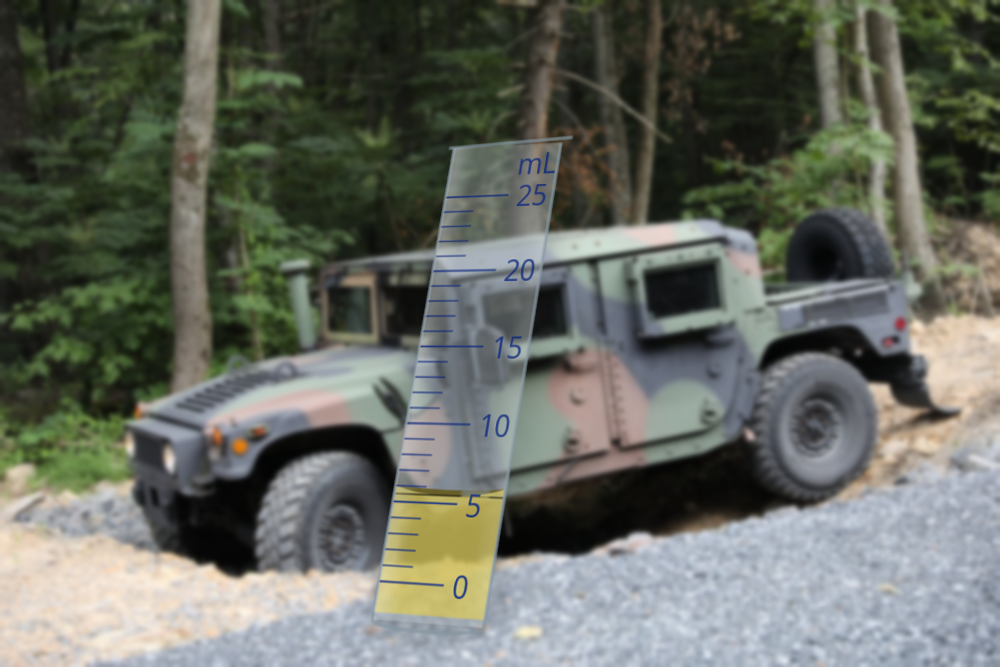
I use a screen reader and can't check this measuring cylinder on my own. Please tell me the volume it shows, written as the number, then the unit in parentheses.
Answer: 5.5 (mL)
